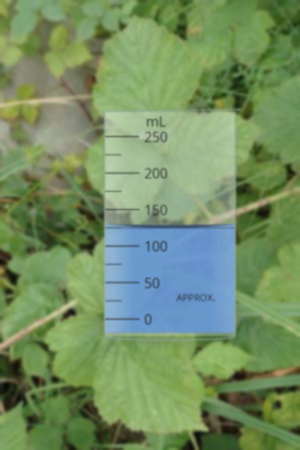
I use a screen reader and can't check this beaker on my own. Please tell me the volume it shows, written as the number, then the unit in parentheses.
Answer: 125 (mL)
